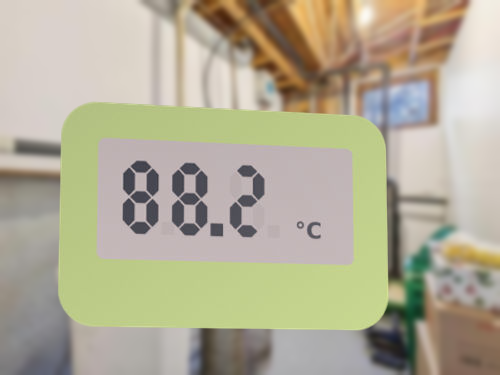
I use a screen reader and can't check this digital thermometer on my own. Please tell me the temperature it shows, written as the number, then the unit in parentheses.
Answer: 88.2 (°C)
